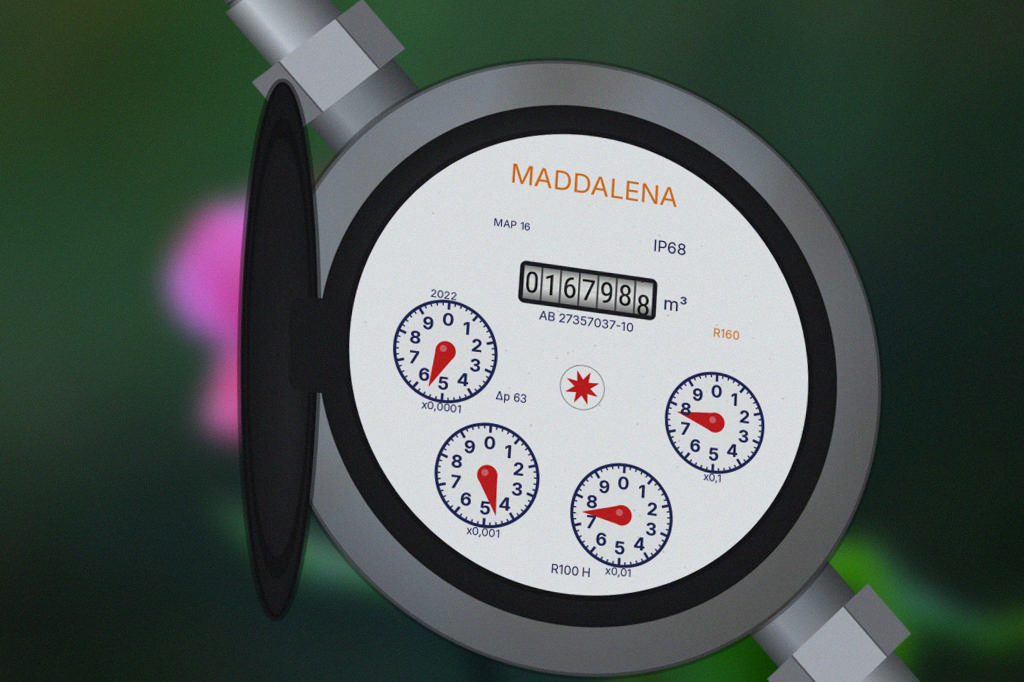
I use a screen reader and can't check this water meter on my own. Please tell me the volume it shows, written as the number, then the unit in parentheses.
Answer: 167987.7745 (m³)
